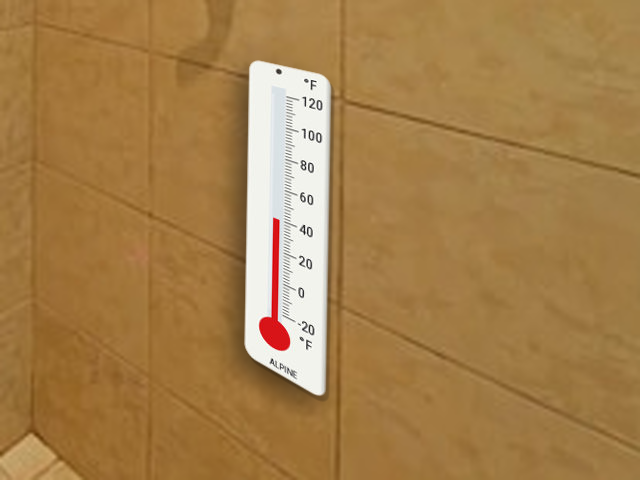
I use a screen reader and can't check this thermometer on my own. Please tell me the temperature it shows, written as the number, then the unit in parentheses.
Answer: 40 (°F)
